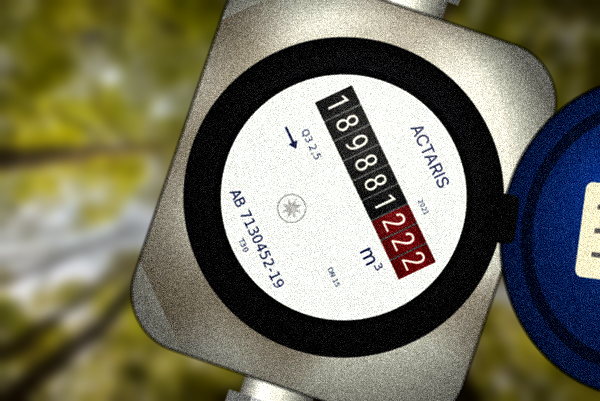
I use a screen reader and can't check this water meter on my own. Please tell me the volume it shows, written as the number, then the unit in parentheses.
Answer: 189881.222 (m³)
